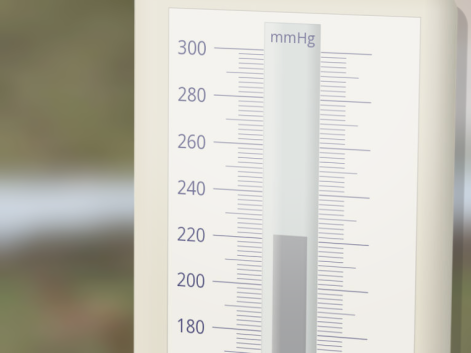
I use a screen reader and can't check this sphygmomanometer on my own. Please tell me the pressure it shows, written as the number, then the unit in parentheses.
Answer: 222 (mmHg)
